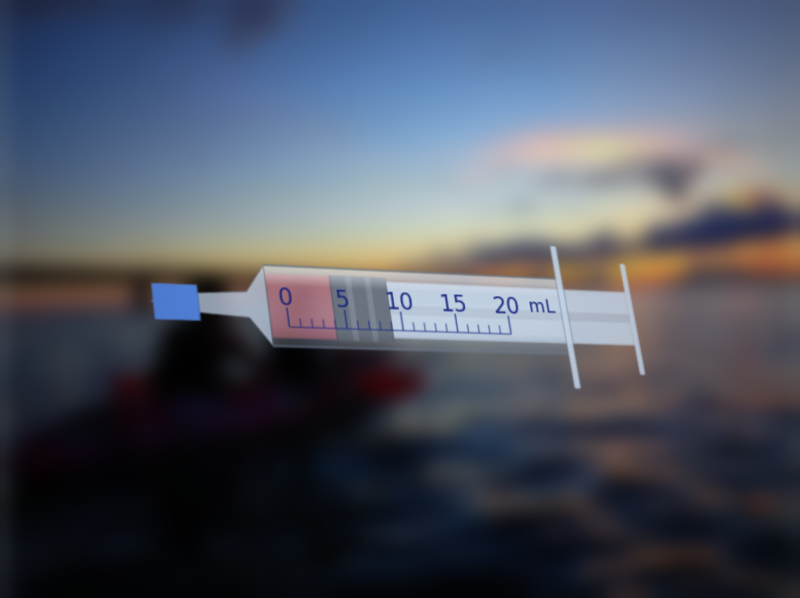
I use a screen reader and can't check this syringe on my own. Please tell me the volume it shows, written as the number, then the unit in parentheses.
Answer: 4 (mL)
